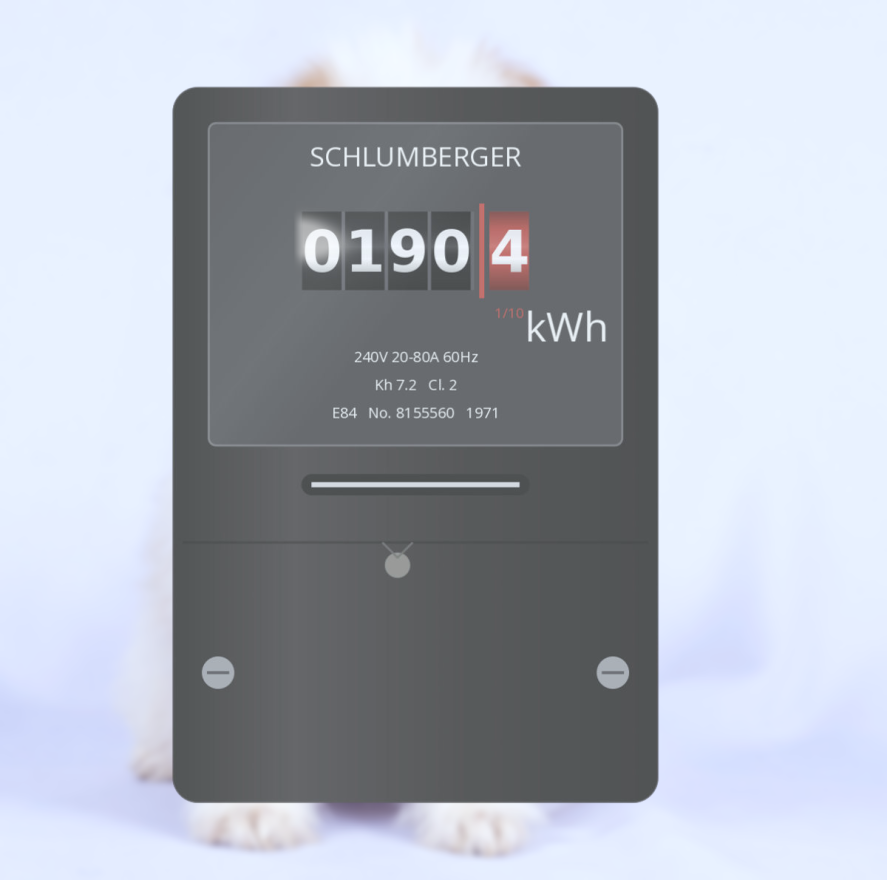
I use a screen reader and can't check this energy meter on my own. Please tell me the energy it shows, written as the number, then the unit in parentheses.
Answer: 190.4 (kWh)
